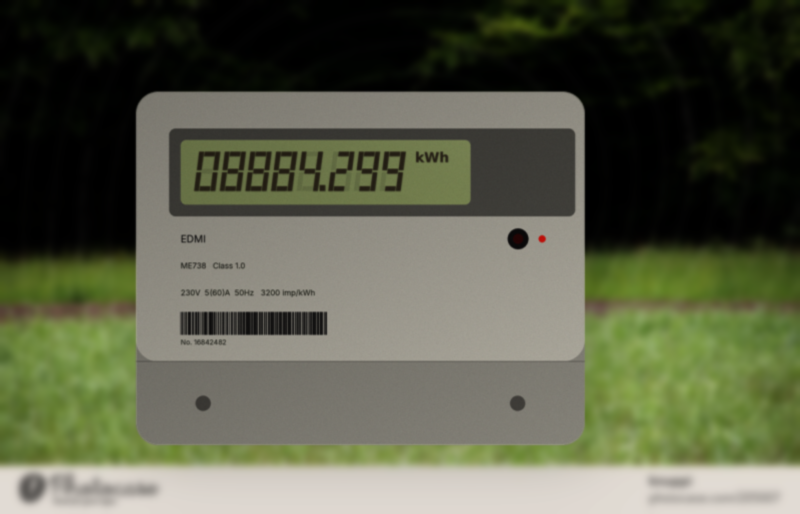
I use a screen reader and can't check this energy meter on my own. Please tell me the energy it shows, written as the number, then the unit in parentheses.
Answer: 8884.299 (kWh)
